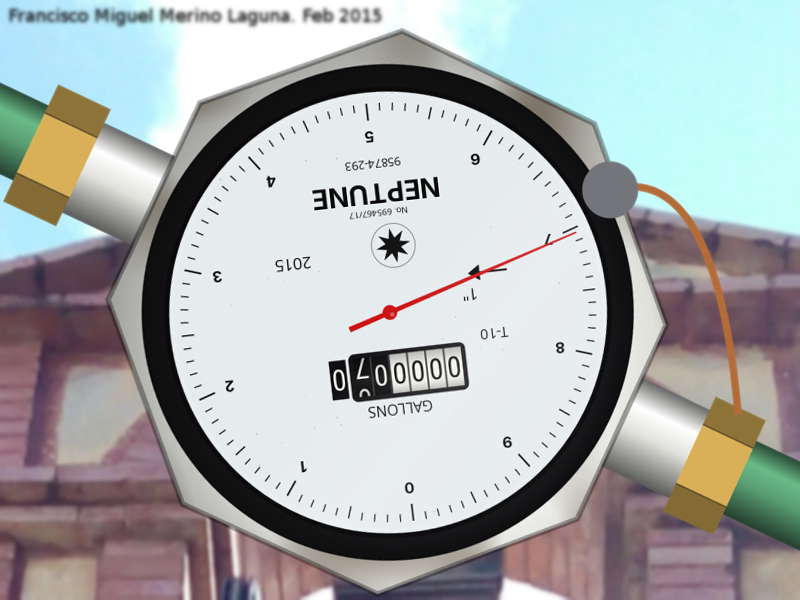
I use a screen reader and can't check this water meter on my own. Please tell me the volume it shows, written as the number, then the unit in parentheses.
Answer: 67.0 (gal)
